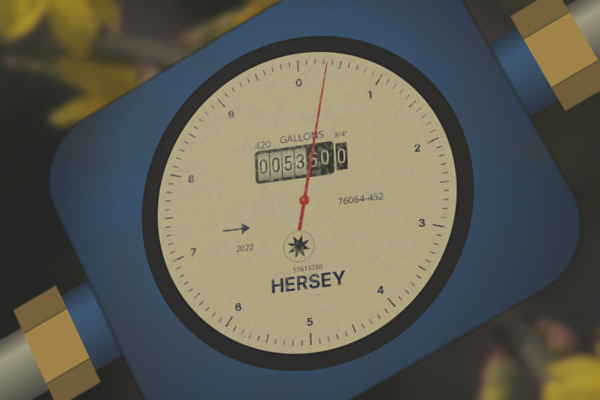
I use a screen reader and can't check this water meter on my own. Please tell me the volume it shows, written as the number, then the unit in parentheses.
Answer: 53500.3 (gal)
